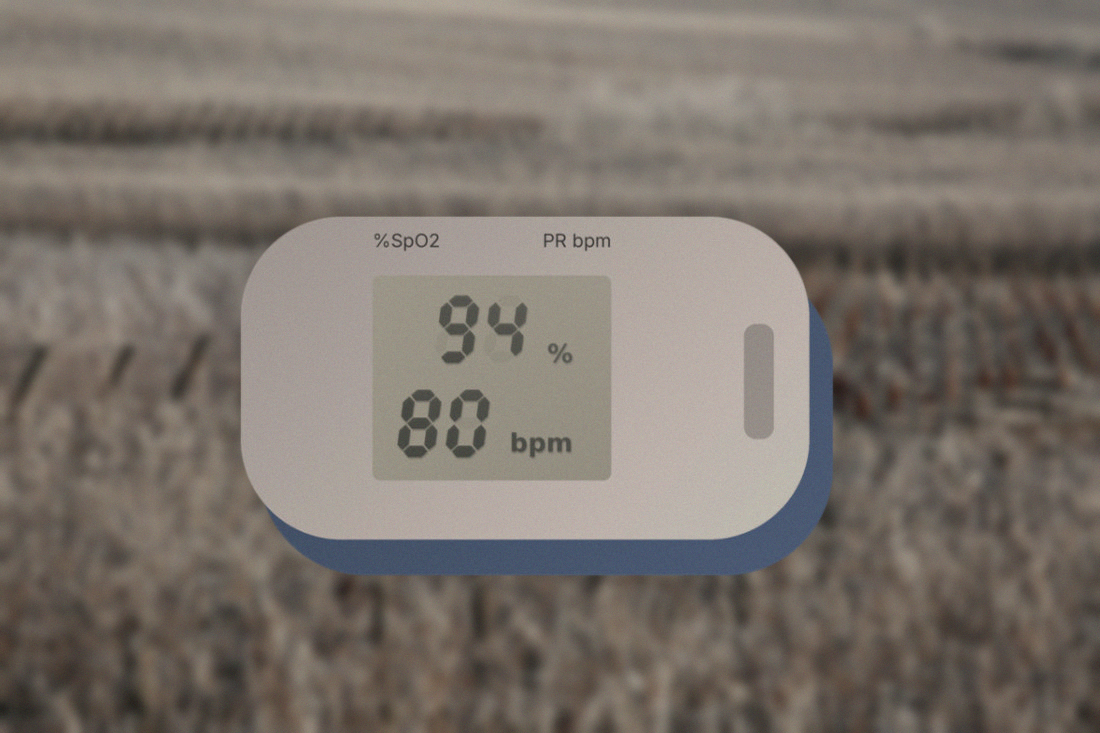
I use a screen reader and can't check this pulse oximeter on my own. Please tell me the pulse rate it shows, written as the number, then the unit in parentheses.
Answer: 80 (bpm)
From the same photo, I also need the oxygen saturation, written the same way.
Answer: 94 (%)
